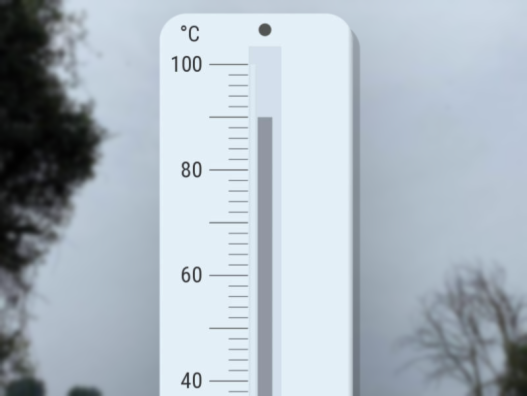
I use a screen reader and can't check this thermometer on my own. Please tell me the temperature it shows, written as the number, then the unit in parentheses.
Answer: 90 (°C)
